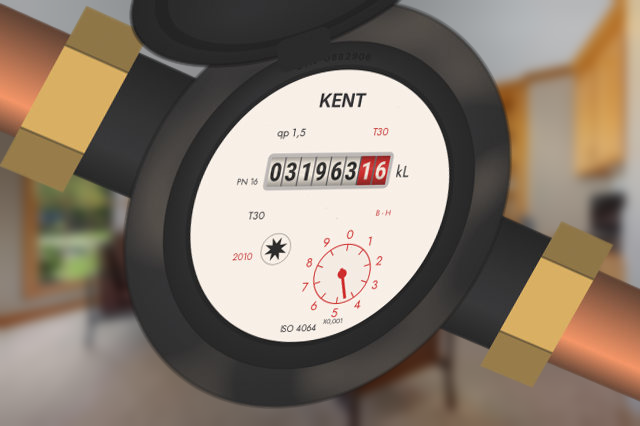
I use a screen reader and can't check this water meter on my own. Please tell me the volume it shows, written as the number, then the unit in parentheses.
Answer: 31963.164 (kL)
